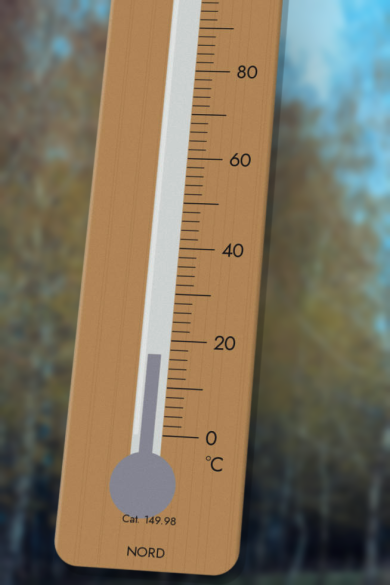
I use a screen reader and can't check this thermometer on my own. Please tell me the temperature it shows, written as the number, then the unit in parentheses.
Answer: 17 (°C)
